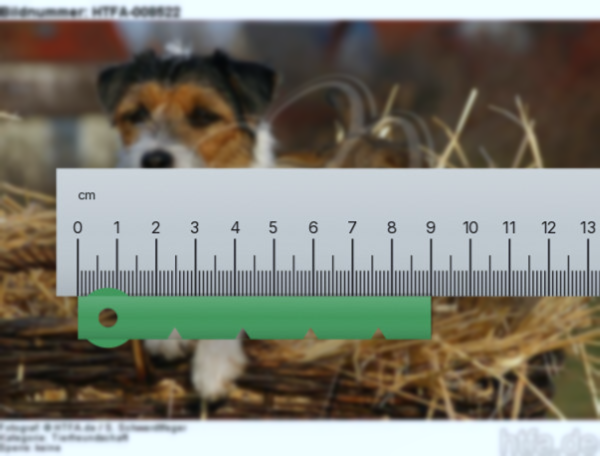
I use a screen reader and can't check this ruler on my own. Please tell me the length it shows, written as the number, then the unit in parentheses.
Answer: 9 (cm)
